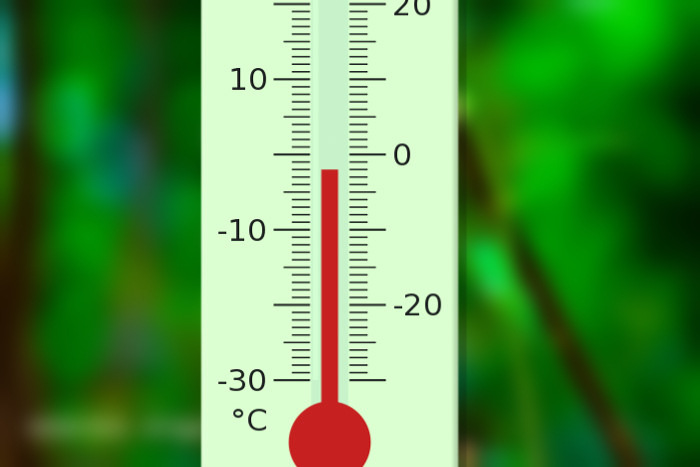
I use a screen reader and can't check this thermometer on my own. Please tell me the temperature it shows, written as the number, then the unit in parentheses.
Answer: -2 (°C)
